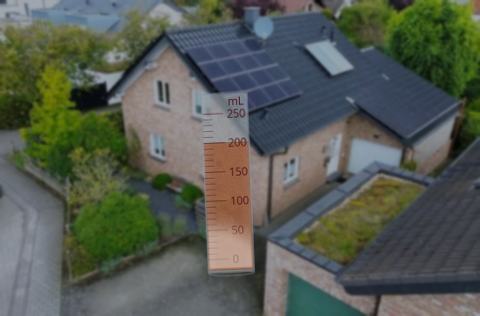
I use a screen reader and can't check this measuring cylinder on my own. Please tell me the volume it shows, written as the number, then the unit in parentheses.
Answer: 200 (mL)
